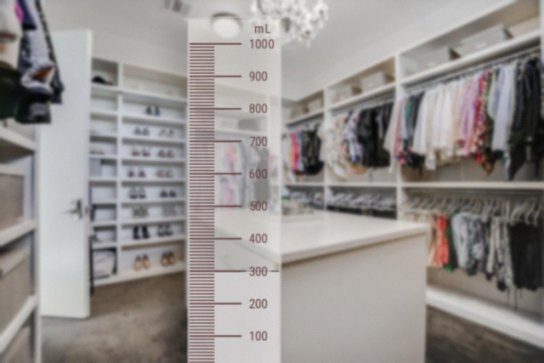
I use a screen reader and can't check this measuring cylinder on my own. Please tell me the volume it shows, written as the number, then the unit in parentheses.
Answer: 300 (mL)
